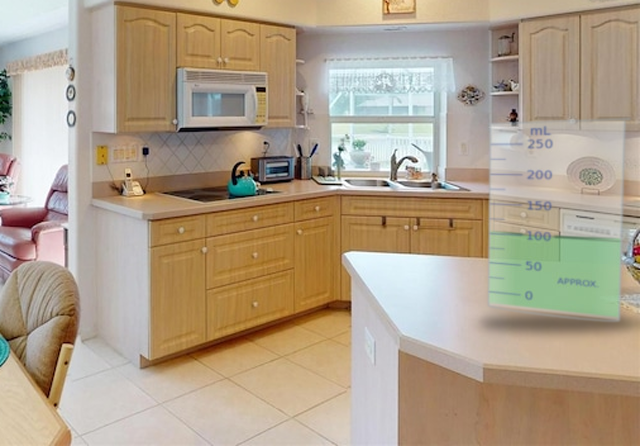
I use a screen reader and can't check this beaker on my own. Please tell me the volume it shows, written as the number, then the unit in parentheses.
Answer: 100 (mL)
